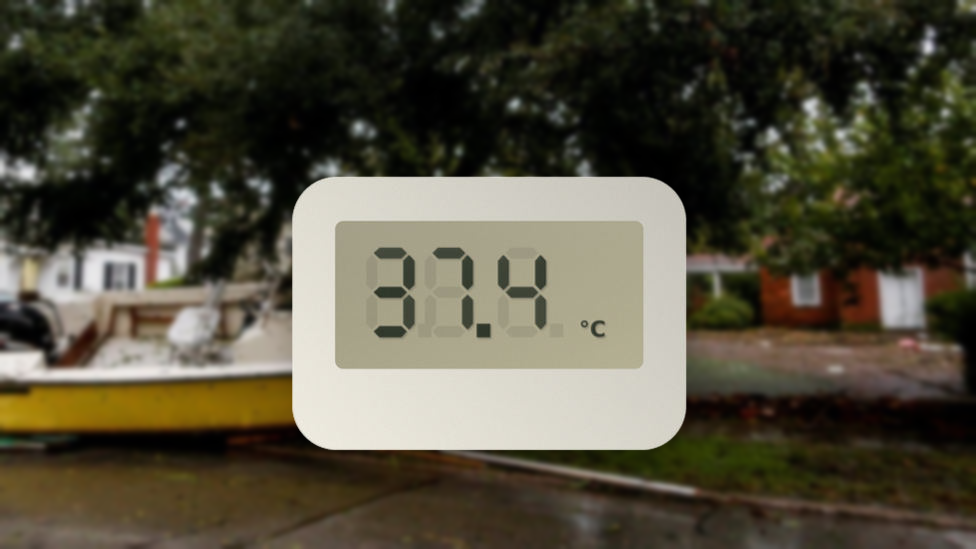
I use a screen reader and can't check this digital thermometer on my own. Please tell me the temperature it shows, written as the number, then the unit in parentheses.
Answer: 37.4 (°C)
